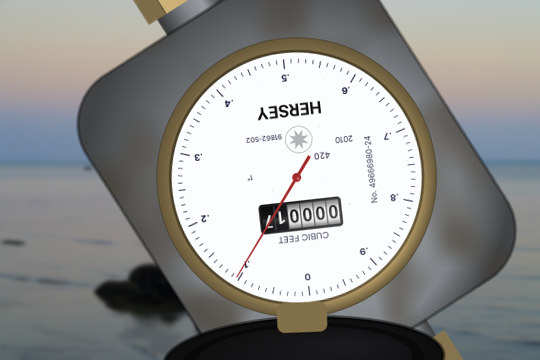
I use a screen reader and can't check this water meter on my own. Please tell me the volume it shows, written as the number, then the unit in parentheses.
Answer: 17.10 (ft³)
